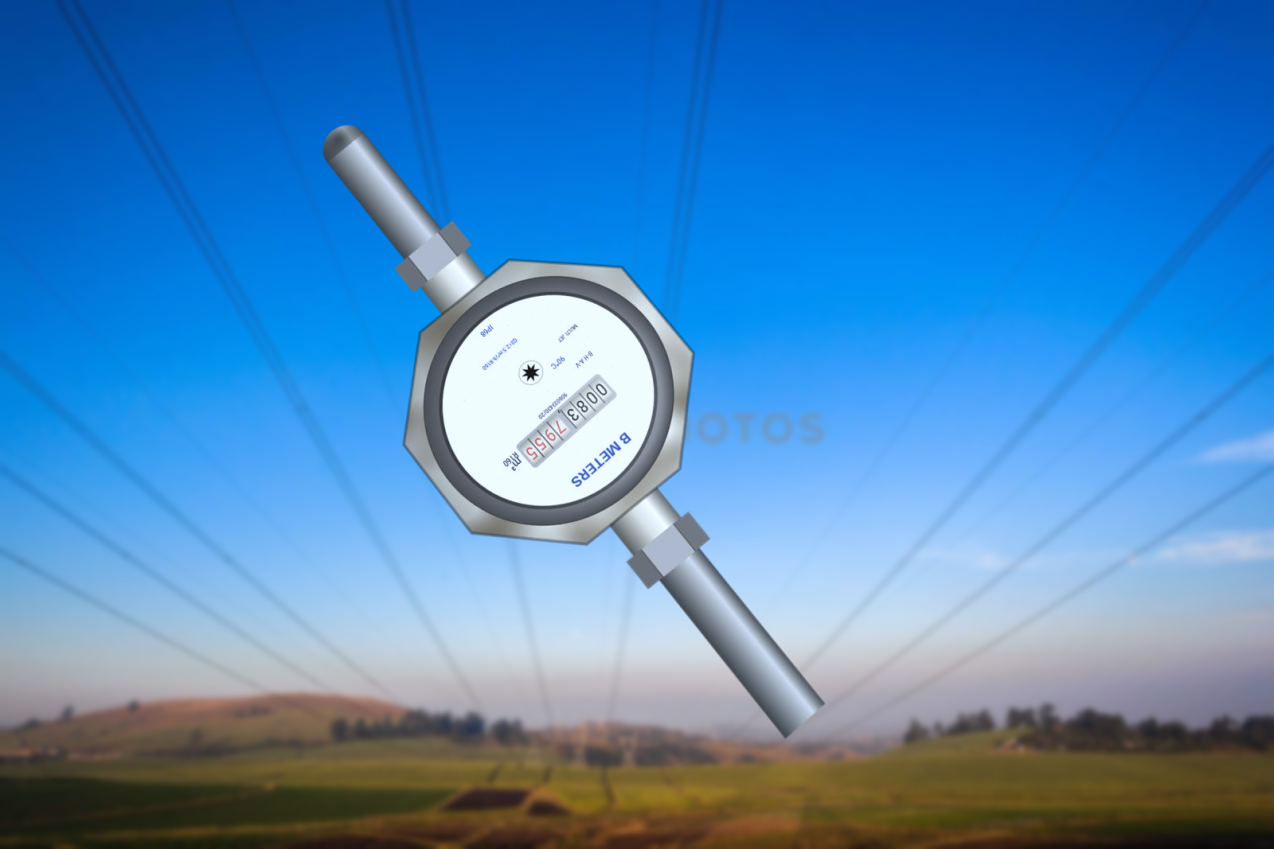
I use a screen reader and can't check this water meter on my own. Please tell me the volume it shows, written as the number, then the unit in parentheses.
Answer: 83.7955 (m³)
